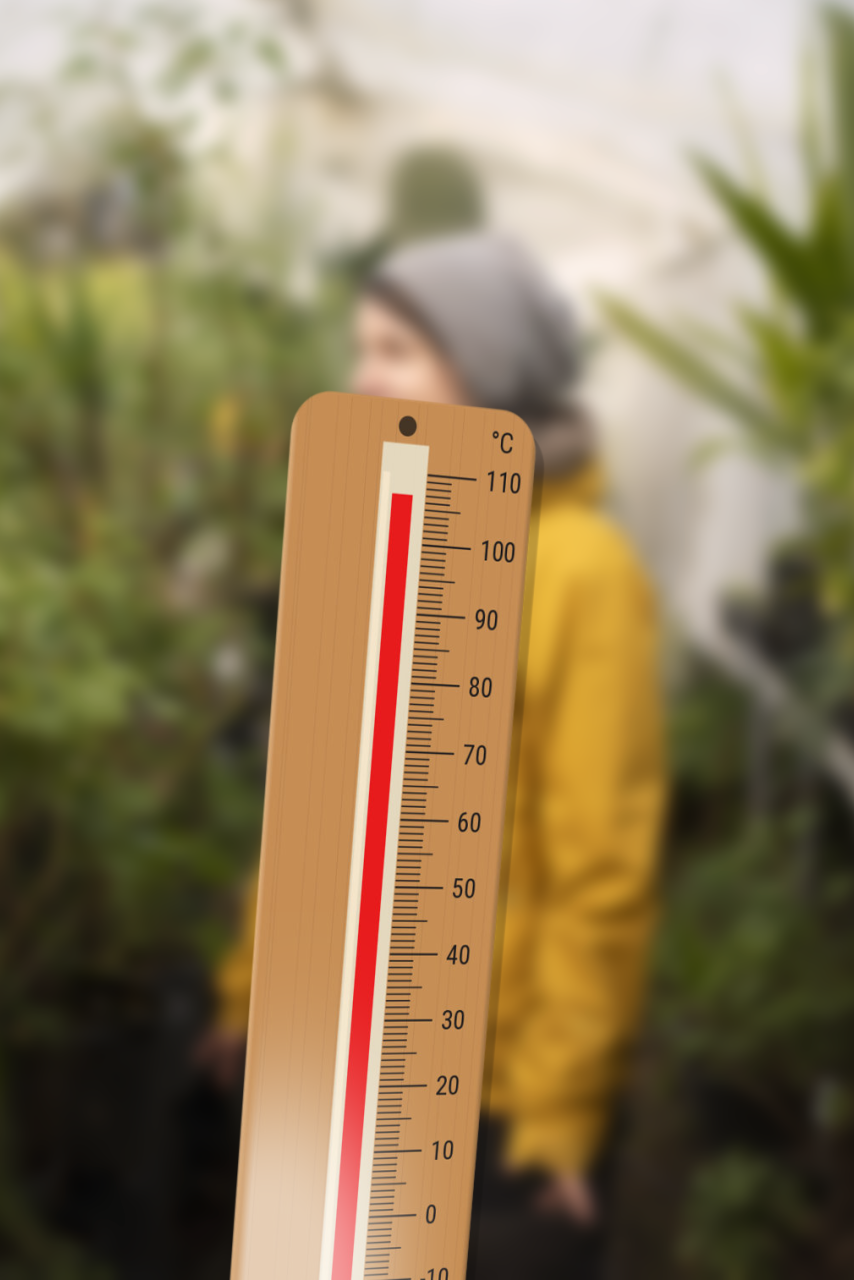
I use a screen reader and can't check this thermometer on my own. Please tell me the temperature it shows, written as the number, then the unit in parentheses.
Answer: 107 (°C)
